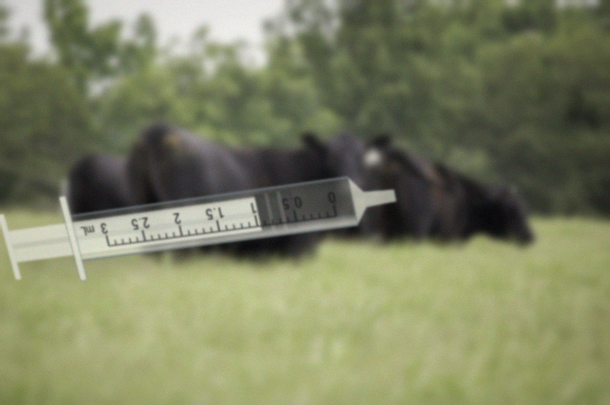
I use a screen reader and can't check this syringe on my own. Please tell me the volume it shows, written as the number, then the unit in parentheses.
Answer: 0.5 (mL)
